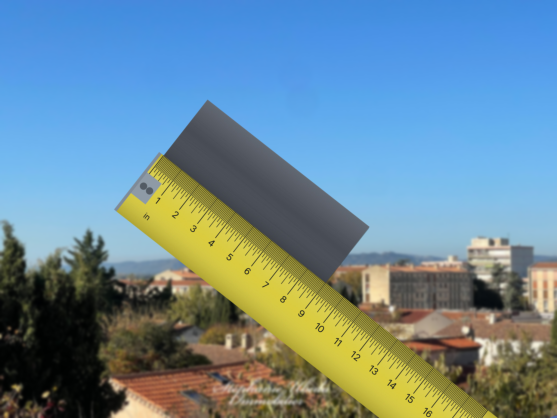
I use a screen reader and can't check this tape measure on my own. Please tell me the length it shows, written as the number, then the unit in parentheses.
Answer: 9 (in)
